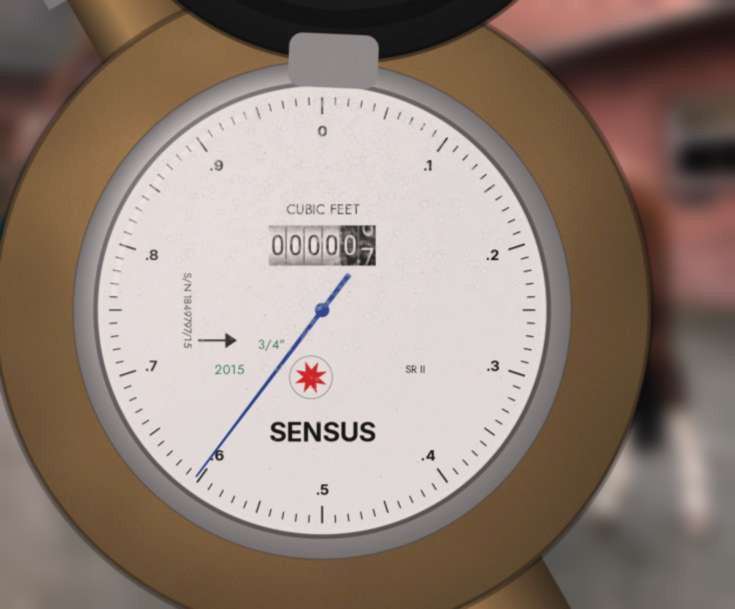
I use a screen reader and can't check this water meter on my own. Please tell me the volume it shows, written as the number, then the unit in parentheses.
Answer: 6.60 (ft³)
